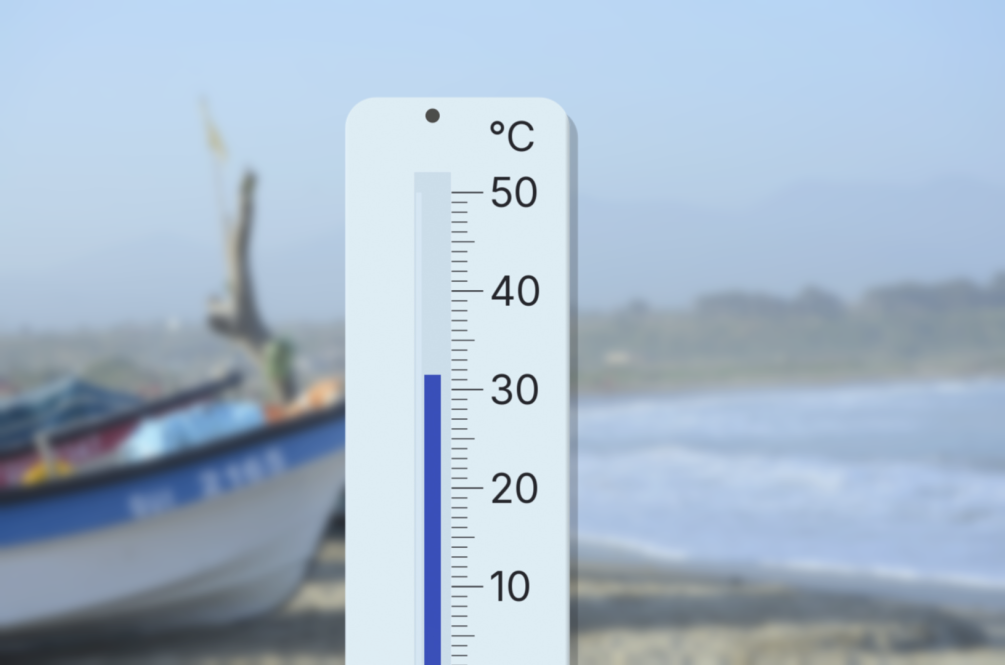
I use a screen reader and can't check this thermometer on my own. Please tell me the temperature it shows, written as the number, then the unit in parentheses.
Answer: 31.5 (°C)
